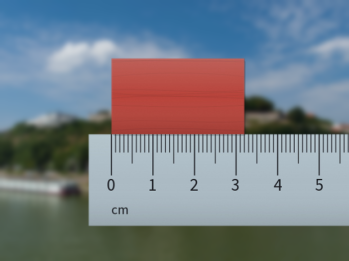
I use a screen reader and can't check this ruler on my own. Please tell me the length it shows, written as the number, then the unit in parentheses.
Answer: 3.2 (cm)
